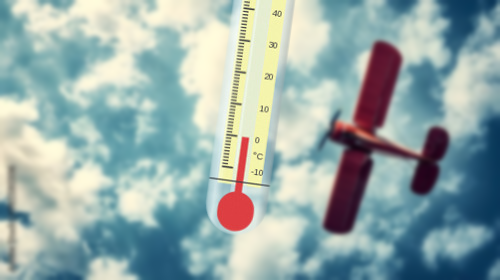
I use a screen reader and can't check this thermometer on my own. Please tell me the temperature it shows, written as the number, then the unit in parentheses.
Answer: 0 (°C)
